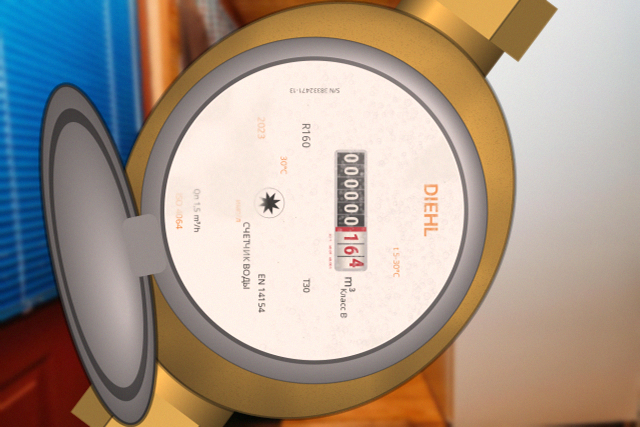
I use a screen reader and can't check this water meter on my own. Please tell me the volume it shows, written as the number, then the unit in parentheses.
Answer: 0.164 (m³)
